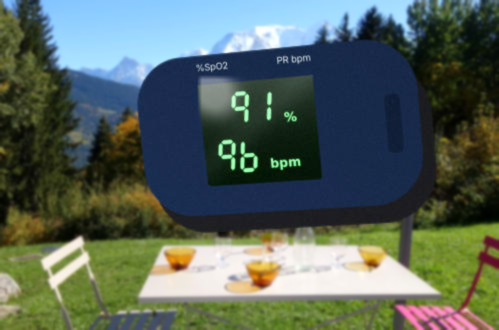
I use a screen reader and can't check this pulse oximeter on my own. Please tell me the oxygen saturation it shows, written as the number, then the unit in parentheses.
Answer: 91 (%)
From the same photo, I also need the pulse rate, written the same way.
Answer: 96 (bpm)
